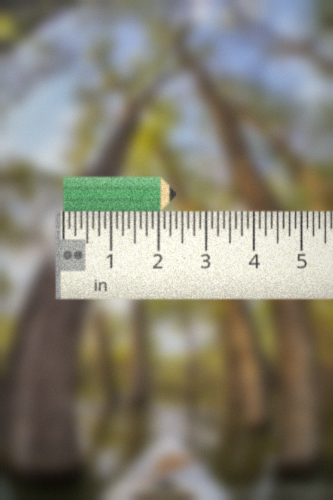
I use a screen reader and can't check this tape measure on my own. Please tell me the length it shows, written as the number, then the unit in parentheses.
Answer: 2.375 (in)
